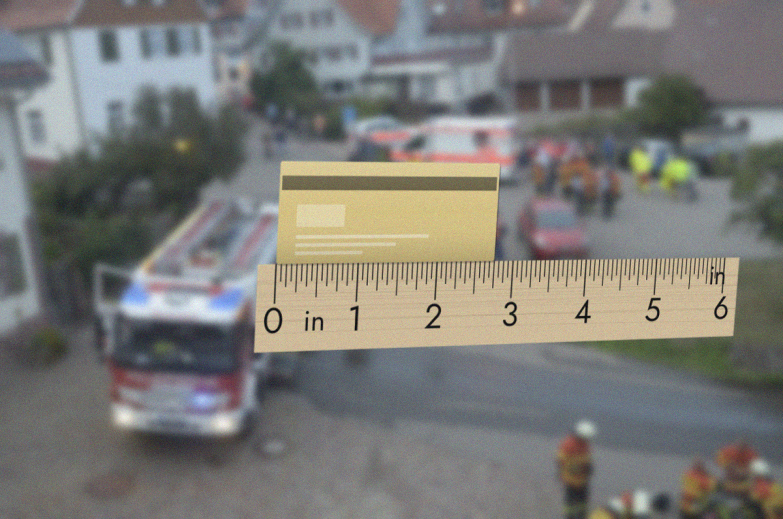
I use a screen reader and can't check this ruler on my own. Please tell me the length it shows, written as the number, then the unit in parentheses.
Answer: 2.75 (in)
